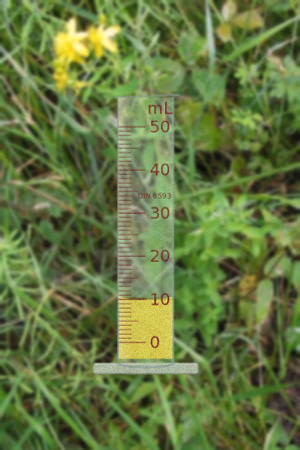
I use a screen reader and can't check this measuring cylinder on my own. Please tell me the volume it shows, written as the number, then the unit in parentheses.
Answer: 10 (mL)
